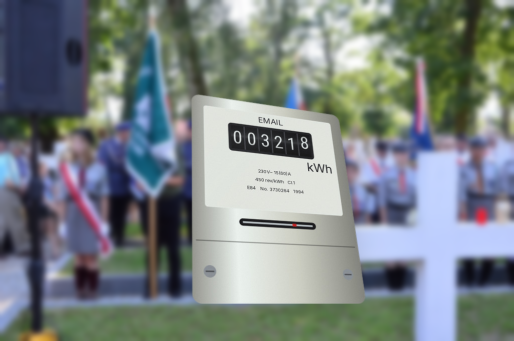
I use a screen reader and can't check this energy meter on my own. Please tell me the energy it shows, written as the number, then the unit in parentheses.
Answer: 3218 (kWh)
